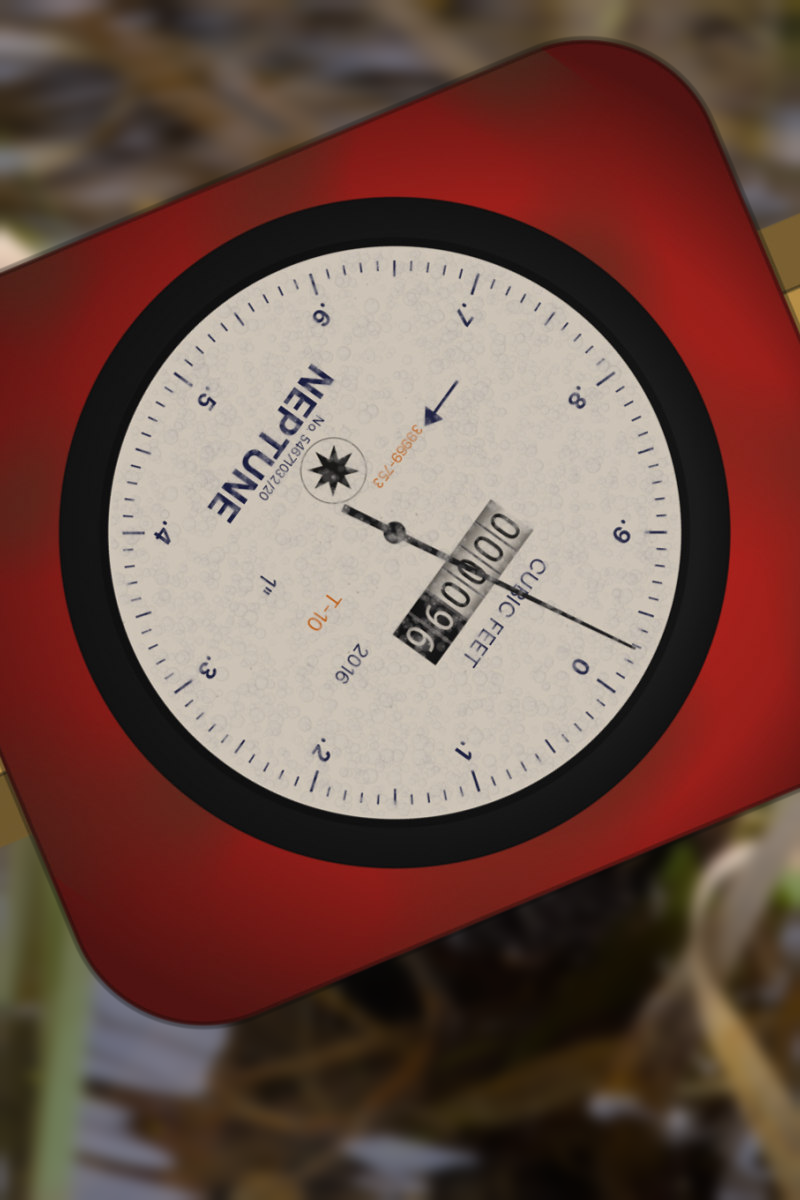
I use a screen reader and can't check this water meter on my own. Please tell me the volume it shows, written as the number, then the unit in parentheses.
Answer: 95.97 (ft³)
